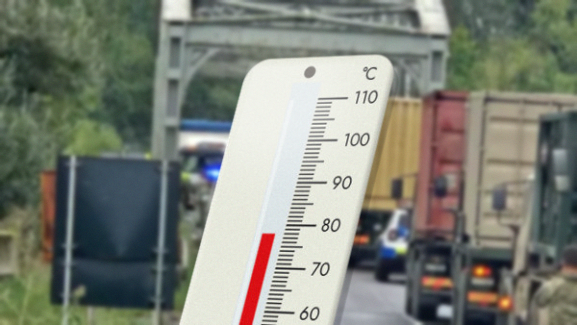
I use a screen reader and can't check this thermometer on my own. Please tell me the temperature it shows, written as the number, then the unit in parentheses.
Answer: 78 (°C)
